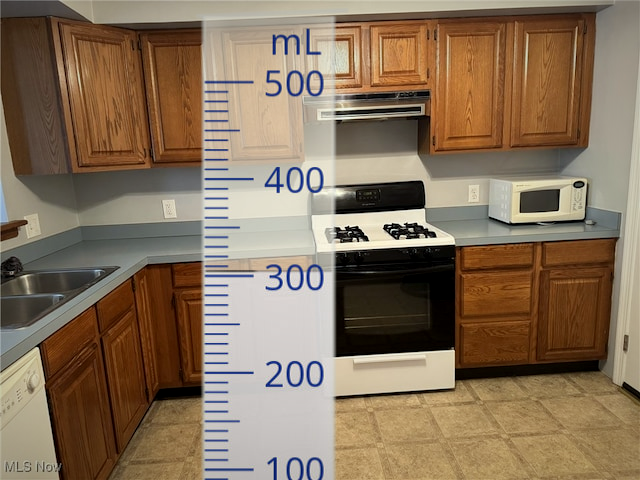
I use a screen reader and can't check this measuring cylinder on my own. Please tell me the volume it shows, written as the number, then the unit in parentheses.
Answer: 305 (mL)
